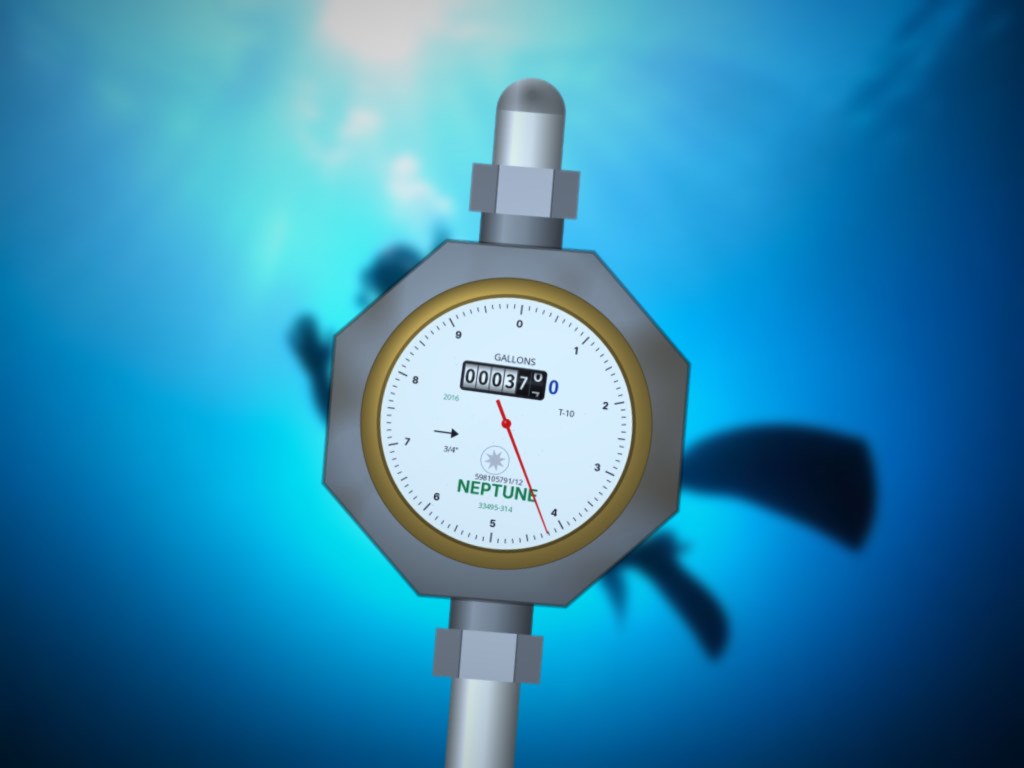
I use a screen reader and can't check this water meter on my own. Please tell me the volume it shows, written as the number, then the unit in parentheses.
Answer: 3764.2 (gal)
